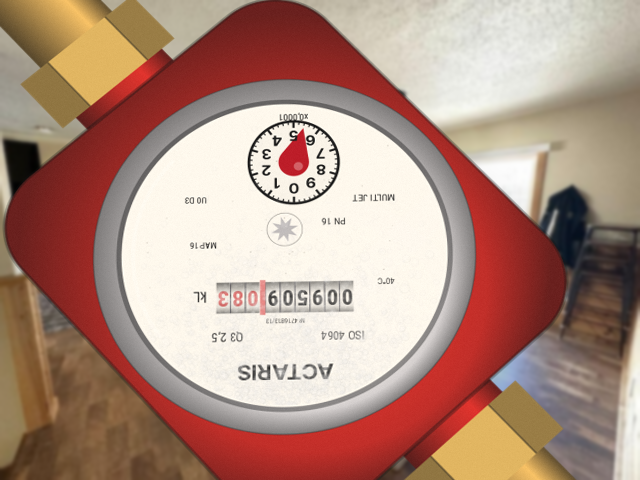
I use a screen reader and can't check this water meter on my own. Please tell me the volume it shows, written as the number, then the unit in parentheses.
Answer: 9509.0835 (kL)
